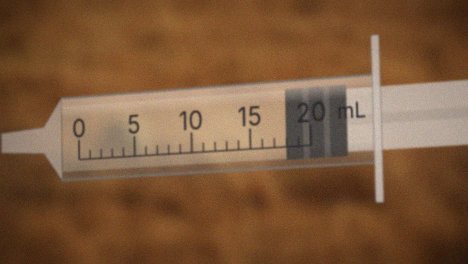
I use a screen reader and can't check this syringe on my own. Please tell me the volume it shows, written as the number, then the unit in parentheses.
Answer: 18 (mL)
